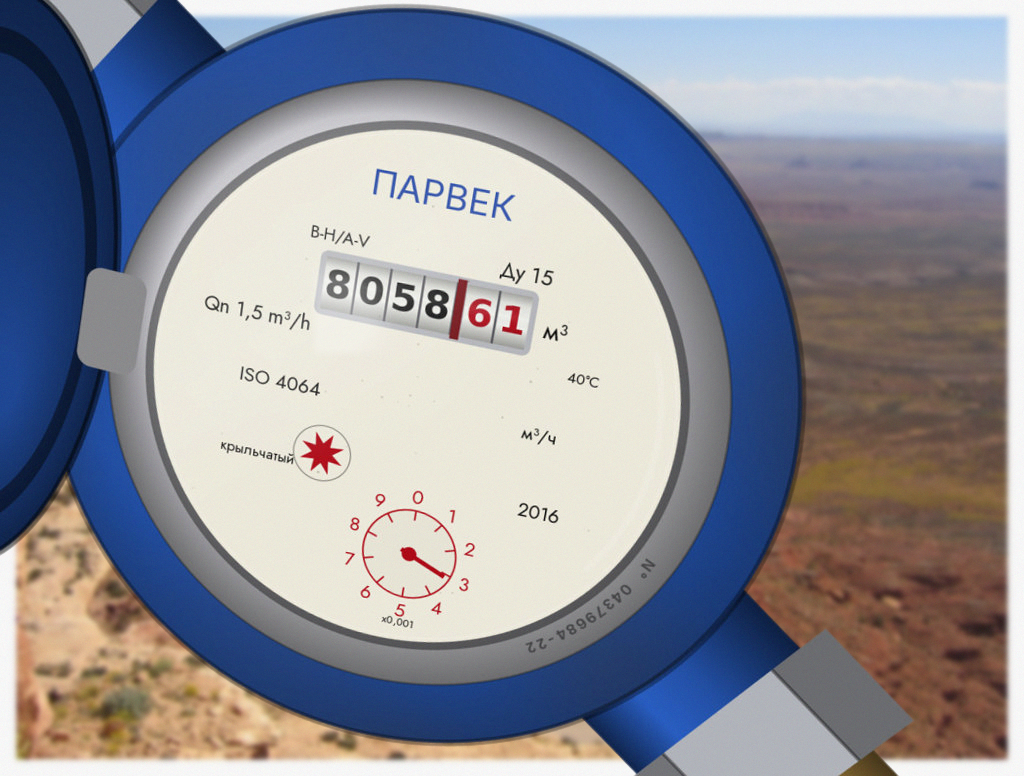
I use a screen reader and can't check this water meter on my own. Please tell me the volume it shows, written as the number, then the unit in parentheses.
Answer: 8058.613 (m³)
